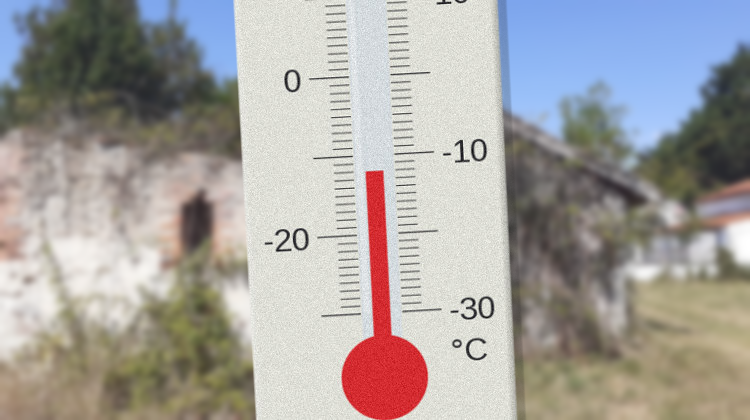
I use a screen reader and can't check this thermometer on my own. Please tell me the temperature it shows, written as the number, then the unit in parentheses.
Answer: -12 (°C)
